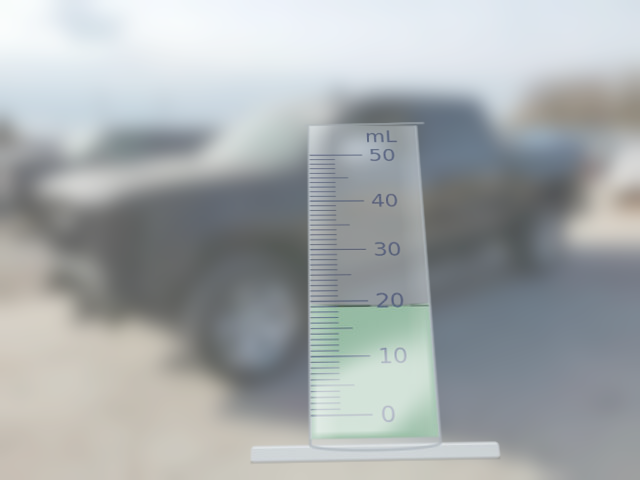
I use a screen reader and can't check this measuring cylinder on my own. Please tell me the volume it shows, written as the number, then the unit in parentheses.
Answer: 19 (mL)
